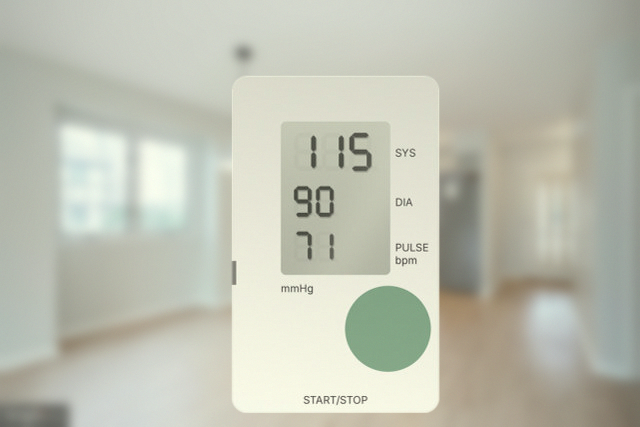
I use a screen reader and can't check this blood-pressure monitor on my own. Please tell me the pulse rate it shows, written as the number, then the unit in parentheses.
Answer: 71 (bpm)
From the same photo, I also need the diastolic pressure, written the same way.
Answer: 90 (mmHg)
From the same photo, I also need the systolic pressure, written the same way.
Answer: 115 (mmHg)
